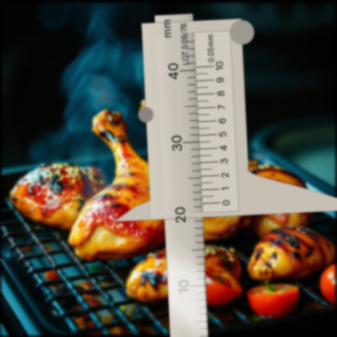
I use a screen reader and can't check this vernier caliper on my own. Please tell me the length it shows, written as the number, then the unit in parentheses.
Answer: 21.4 (mm)
